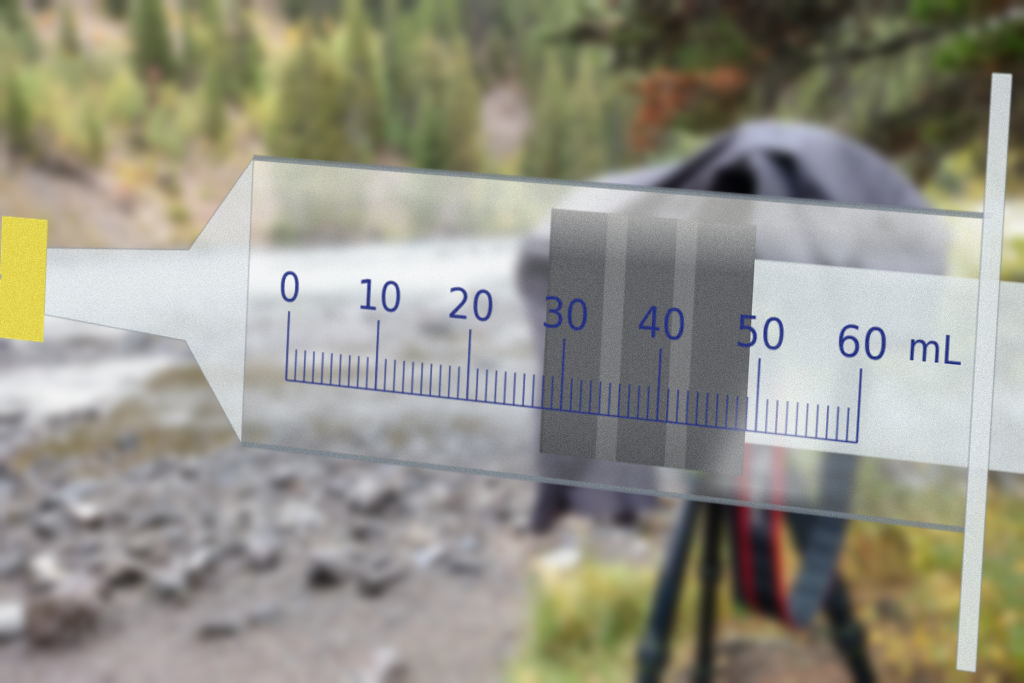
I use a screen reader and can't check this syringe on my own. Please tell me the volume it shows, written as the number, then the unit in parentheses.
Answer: 28 (mL)
